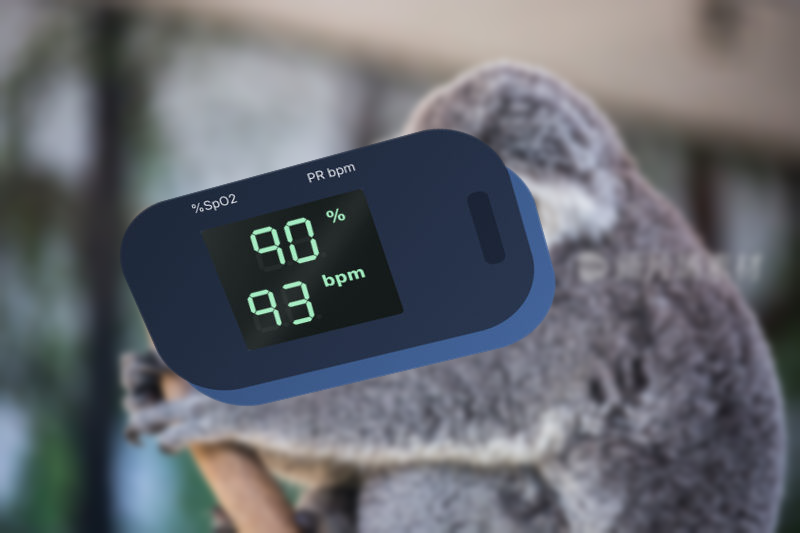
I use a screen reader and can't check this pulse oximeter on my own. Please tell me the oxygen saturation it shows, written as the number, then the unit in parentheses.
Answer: 90 (%)
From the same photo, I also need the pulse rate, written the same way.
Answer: 93 (bpm)
